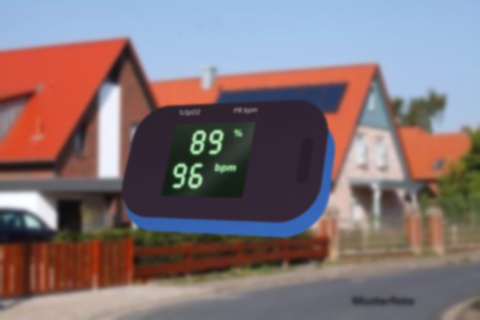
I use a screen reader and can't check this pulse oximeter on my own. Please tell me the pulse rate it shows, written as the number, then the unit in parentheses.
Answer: 96 (bpm)
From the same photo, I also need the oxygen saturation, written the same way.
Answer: 89 (%)
